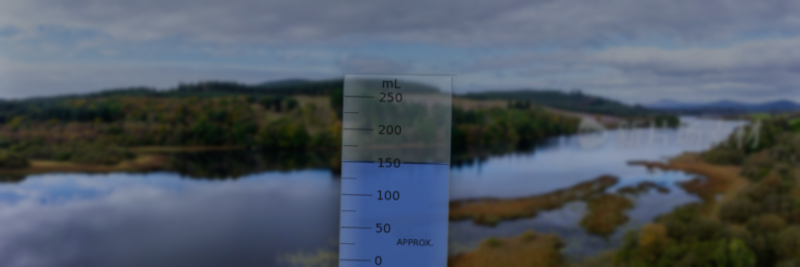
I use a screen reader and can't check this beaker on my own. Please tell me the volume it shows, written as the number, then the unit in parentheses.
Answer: 150 (mL)
